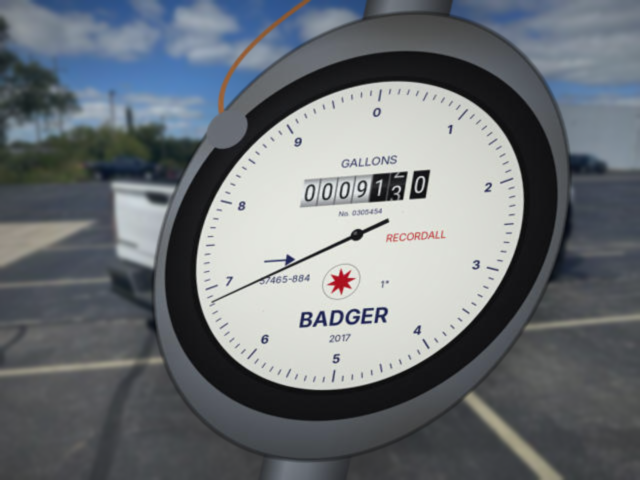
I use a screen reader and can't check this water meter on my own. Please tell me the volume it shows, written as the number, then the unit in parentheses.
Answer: 9126.8 (gal)
